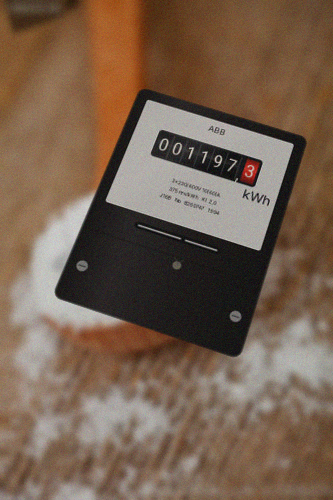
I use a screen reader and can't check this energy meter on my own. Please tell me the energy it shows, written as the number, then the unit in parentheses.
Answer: 1197.3 (kWh)
